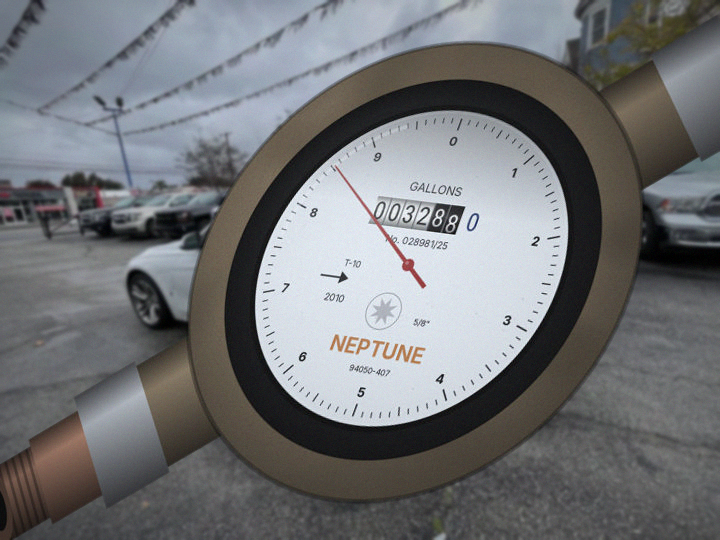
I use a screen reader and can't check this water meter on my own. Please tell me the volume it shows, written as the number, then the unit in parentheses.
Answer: 32878.5 (gal)
